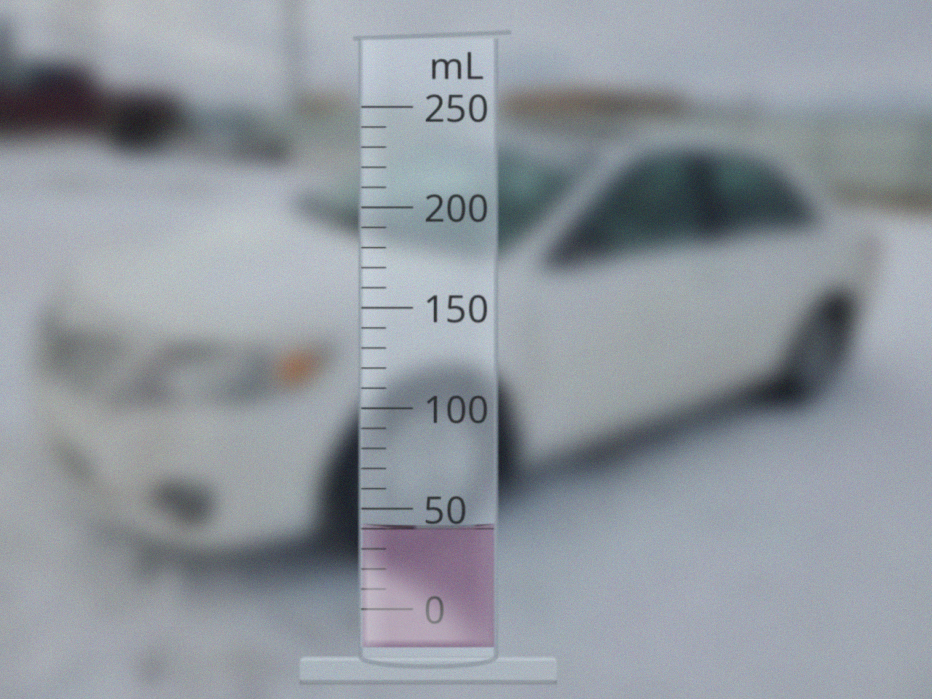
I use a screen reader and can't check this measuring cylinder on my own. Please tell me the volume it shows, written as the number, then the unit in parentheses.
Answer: 40 (mL)
